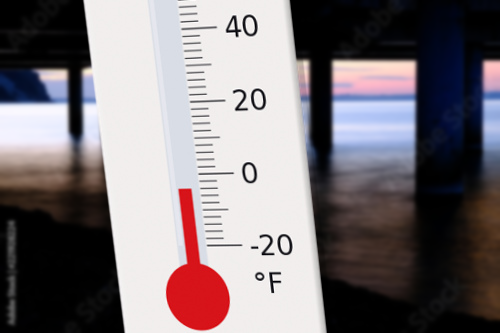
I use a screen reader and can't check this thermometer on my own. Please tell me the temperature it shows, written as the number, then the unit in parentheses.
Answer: -4 (°F)
